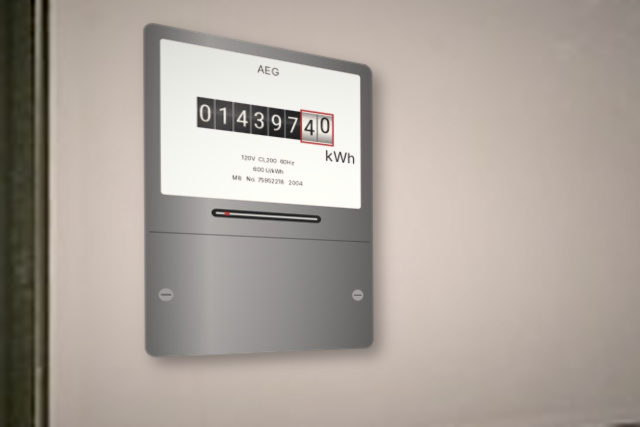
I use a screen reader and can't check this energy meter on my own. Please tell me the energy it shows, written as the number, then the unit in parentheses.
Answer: 14397.40 (kWh)
